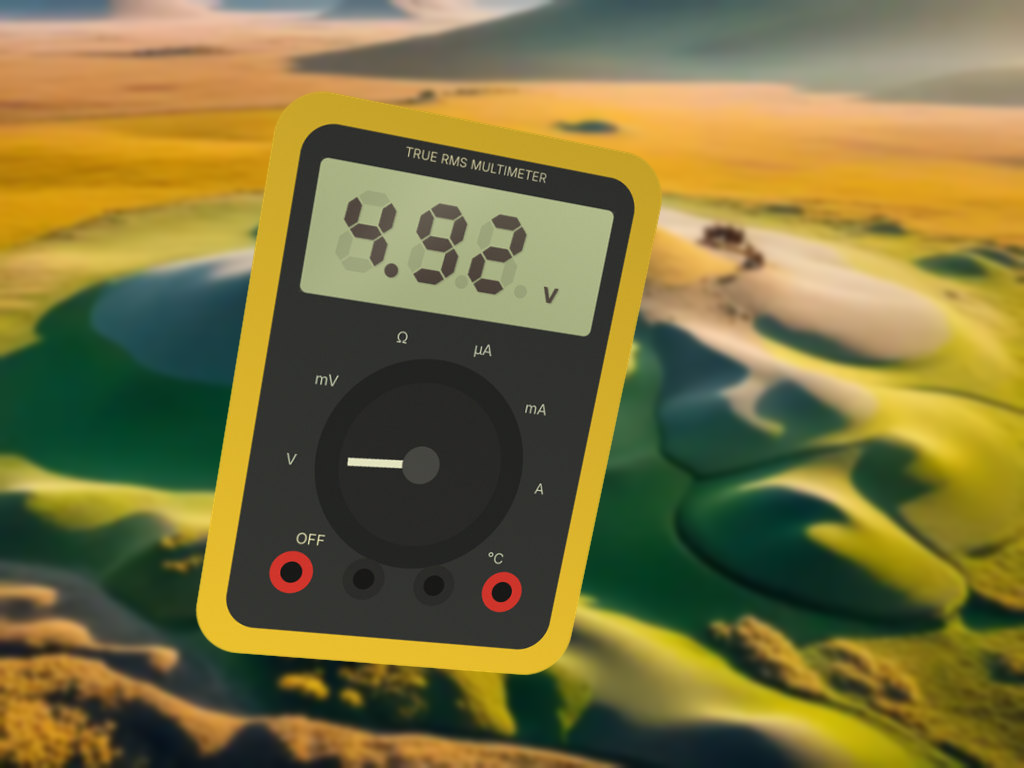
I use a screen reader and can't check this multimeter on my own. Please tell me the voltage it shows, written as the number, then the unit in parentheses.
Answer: 4.92 (V)
